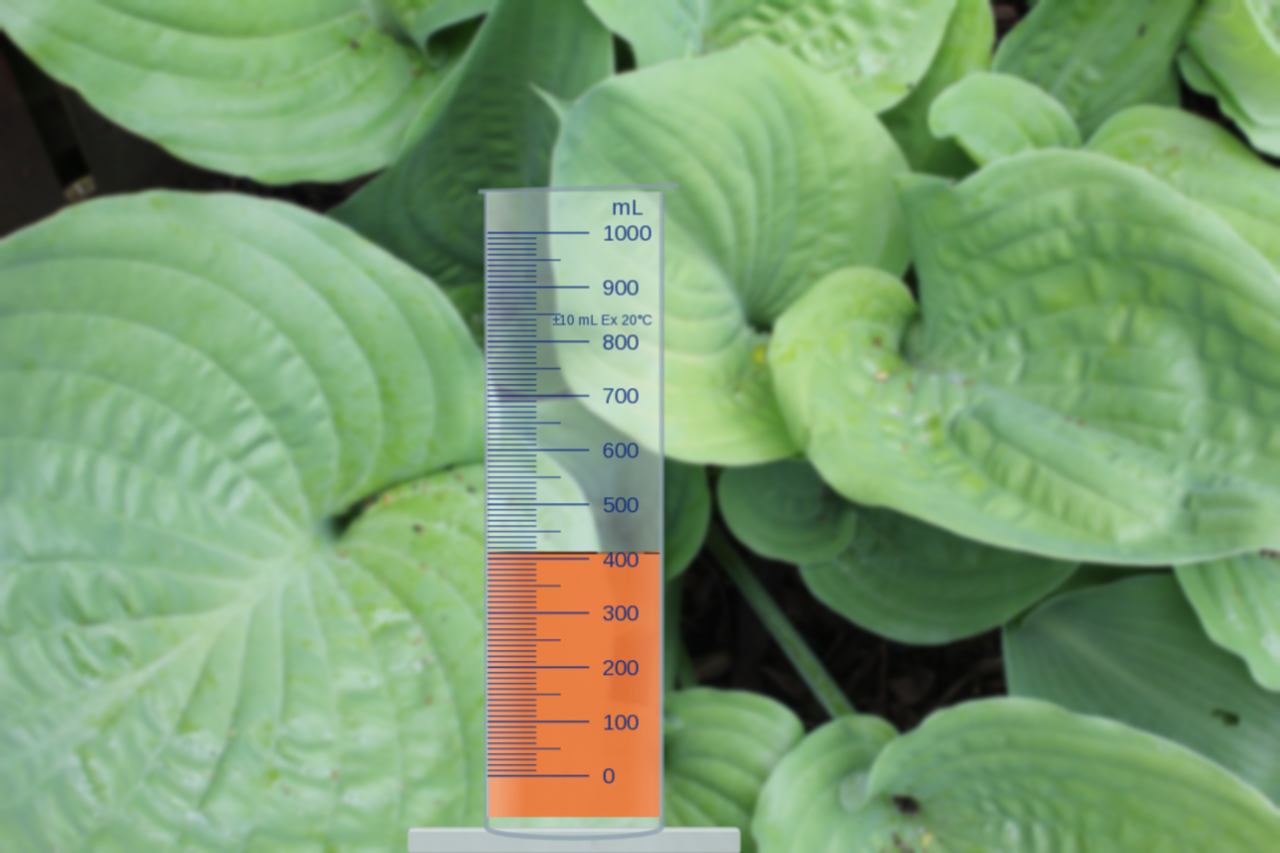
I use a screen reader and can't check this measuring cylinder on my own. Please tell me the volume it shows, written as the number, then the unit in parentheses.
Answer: 410 (mL)
